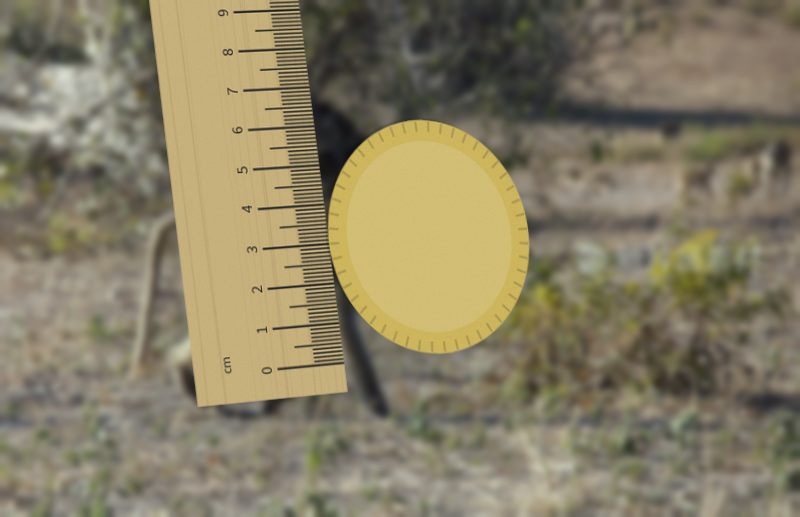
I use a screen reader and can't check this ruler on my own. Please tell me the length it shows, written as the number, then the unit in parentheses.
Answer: 6 (cm)
